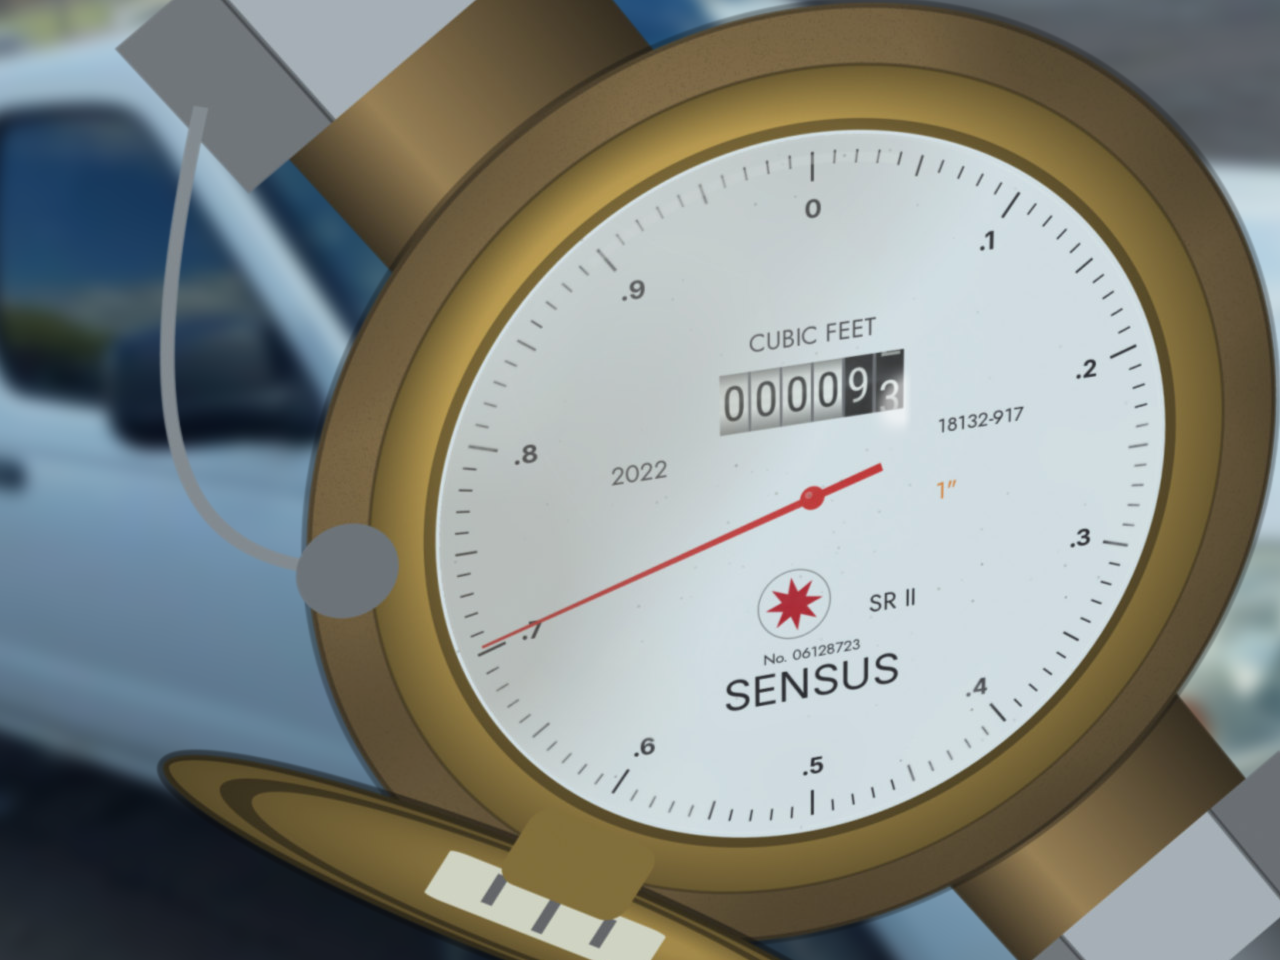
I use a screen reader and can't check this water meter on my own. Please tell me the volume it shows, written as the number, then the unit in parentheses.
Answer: 92.70 (ft³)
